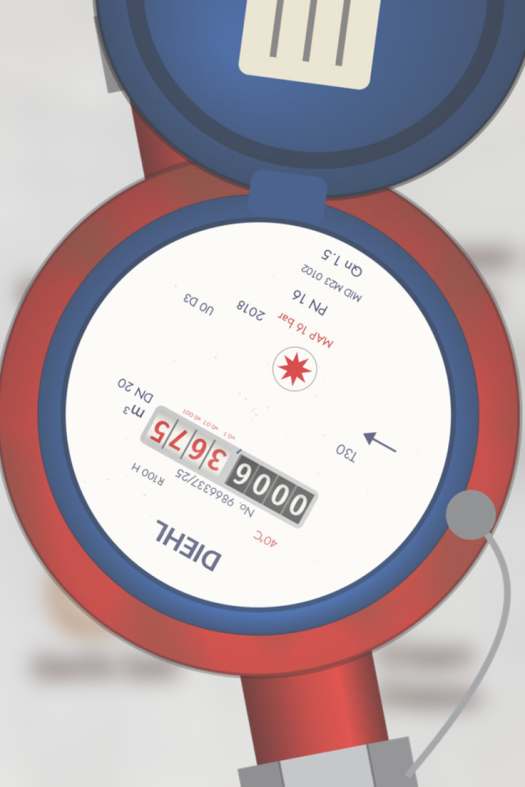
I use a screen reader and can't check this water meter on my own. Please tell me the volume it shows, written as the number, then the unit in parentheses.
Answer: 6.3675 (m³)
